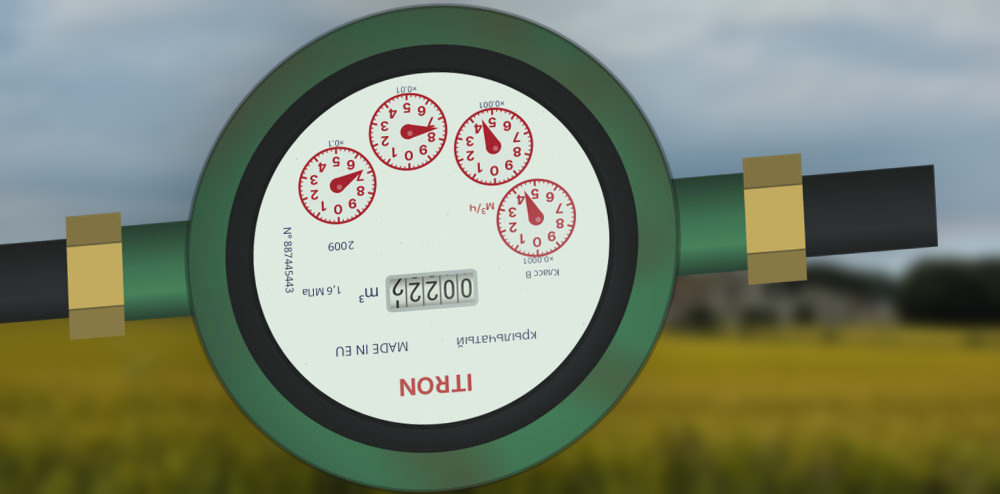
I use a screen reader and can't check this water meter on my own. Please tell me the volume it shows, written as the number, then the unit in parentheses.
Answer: 221.6744 (m³)
